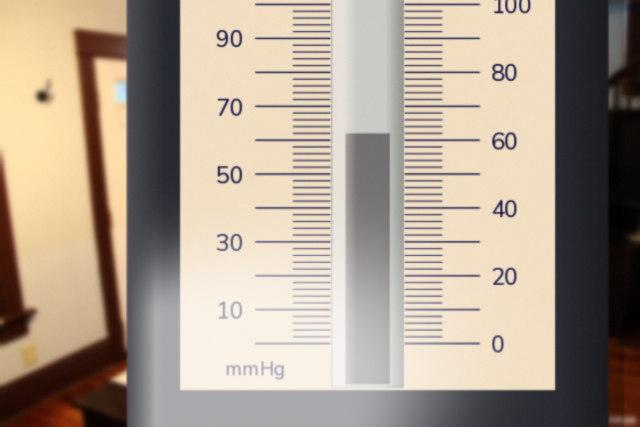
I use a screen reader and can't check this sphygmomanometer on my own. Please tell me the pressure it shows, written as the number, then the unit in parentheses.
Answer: 62 (mmHg)
